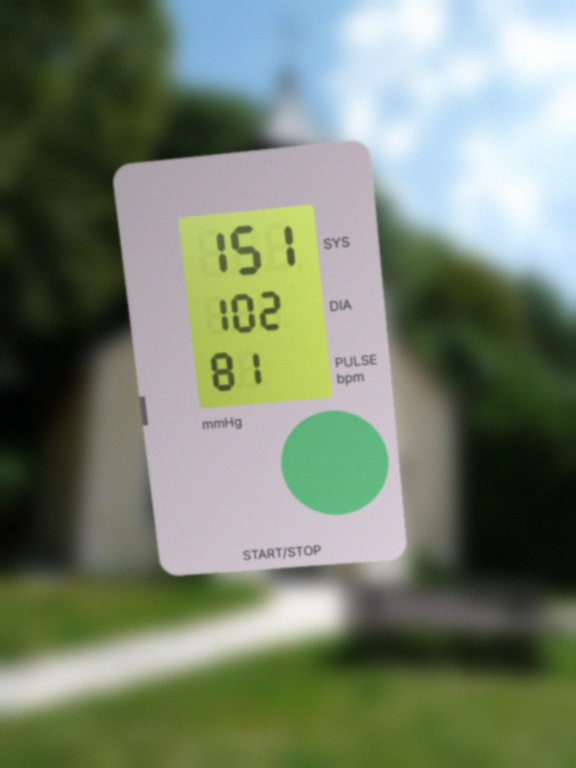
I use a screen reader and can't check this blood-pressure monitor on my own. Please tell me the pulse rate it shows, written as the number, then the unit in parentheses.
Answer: 81 (bpm)
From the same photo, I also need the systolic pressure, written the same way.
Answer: 151 (mmHg)
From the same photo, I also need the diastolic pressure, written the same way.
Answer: 102 (mmHg)
